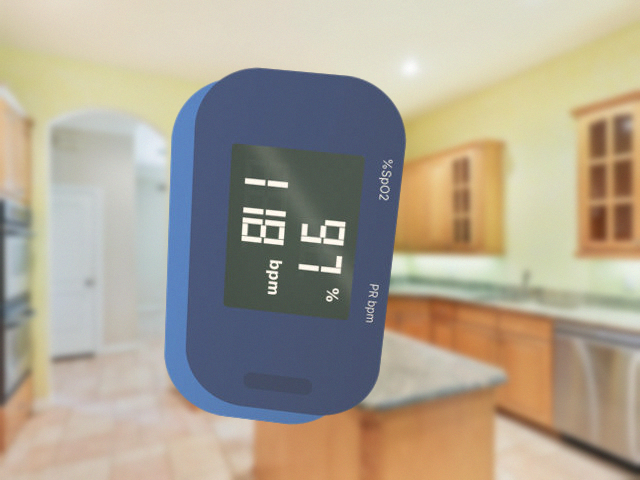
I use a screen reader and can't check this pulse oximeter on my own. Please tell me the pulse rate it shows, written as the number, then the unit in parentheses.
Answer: 118 (bpm)
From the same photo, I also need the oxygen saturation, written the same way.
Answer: 97 (%)
